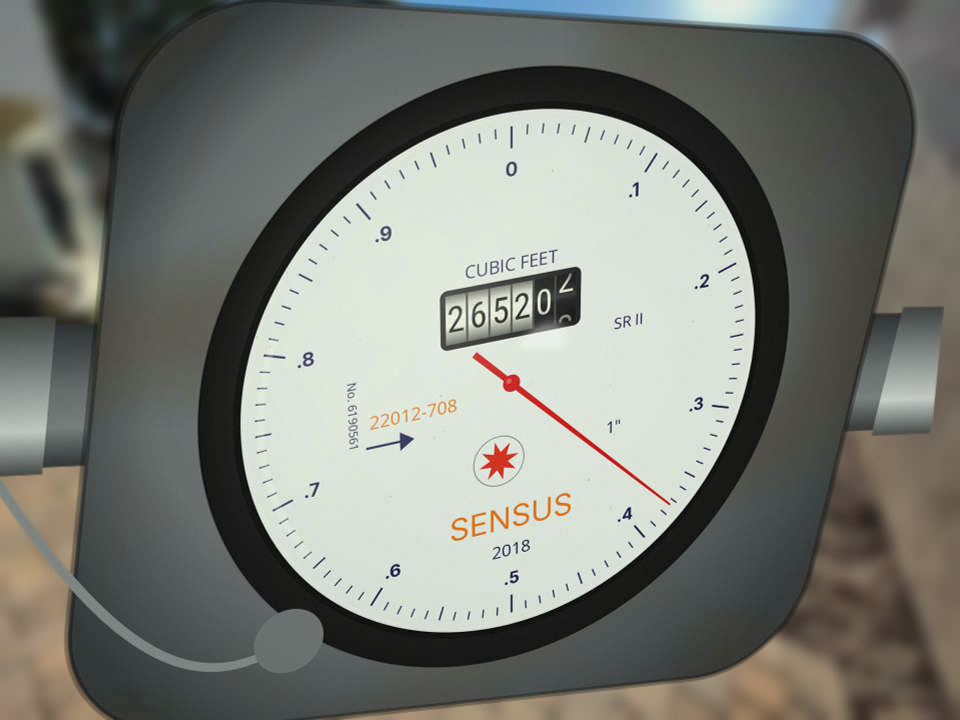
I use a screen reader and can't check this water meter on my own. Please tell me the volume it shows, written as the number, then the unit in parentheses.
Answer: 265202.37 (ft³)
